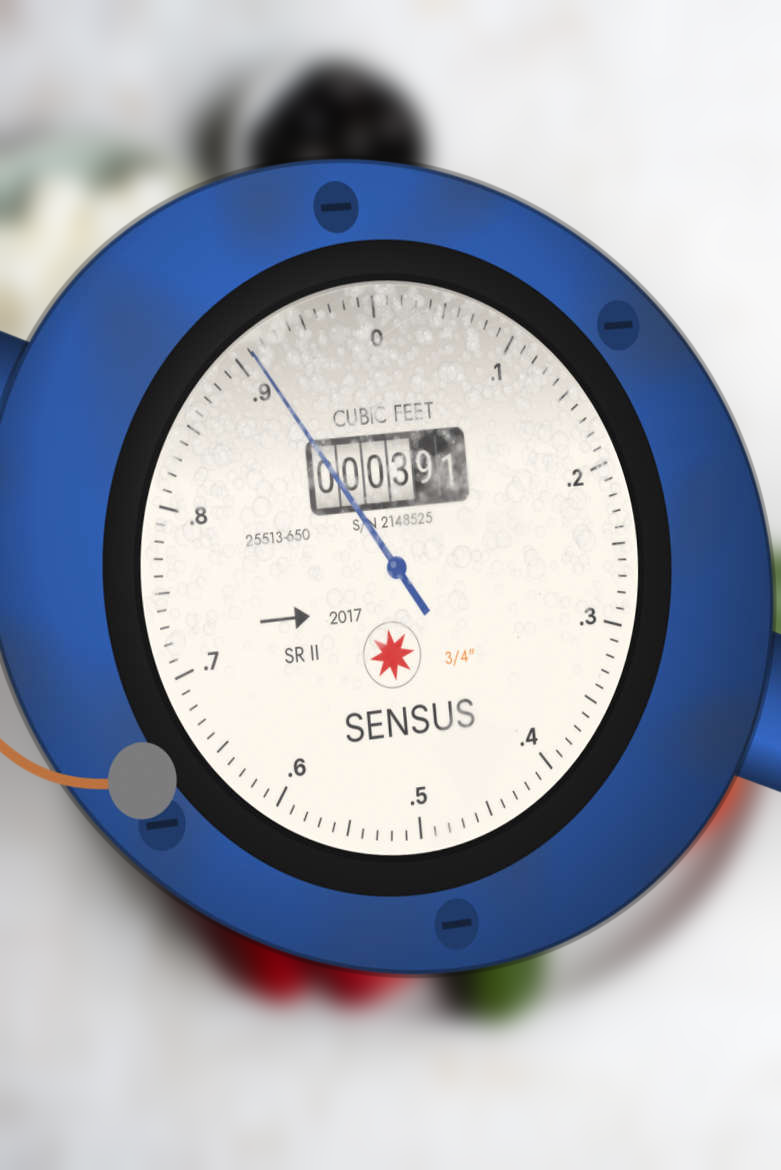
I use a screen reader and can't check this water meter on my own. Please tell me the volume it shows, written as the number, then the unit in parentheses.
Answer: 390.91 (ft³)
